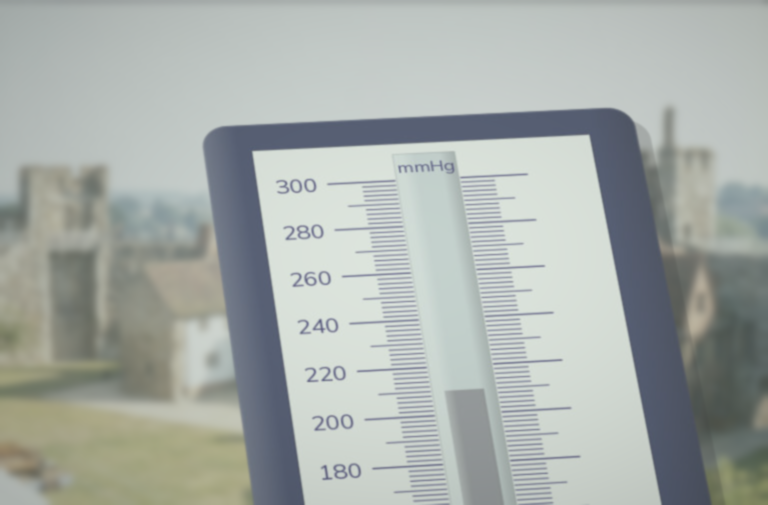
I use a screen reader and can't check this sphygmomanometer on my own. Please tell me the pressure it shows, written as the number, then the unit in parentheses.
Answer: 210 (mmHg)
